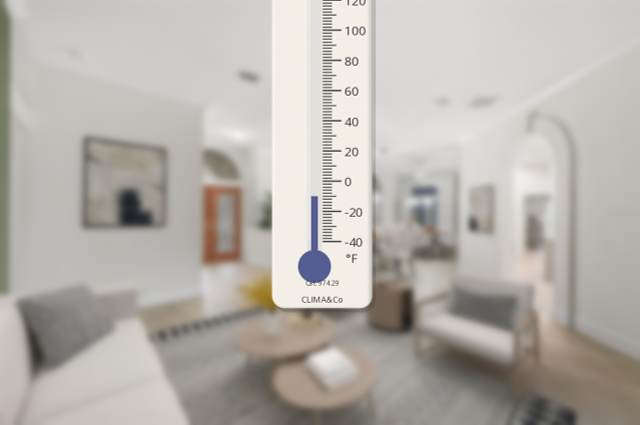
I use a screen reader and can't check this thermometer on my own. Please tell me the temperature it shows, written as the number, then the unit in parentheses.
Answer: -10 (°F)
